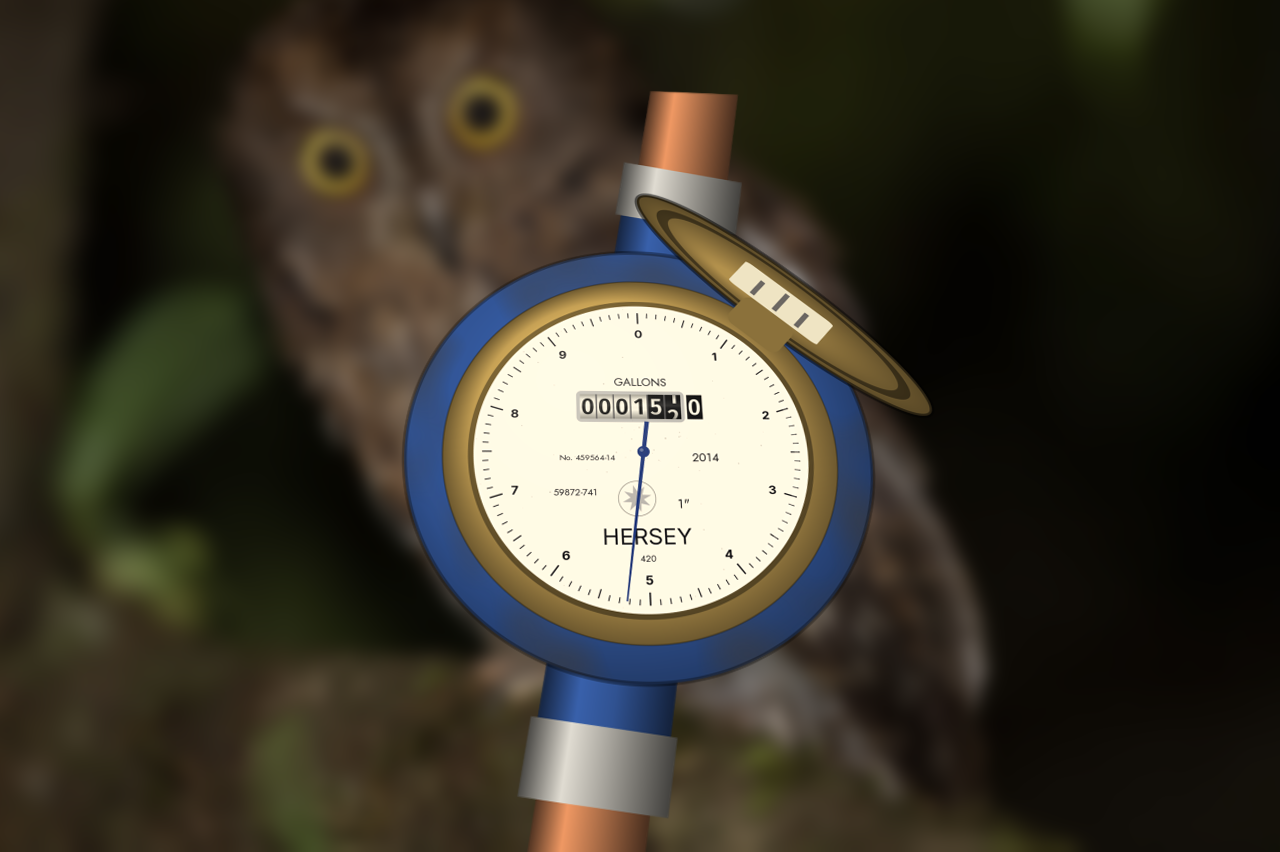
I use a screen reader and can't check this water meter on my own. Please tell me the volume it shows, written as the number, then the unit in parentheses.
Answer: 1515.2 (gal)
